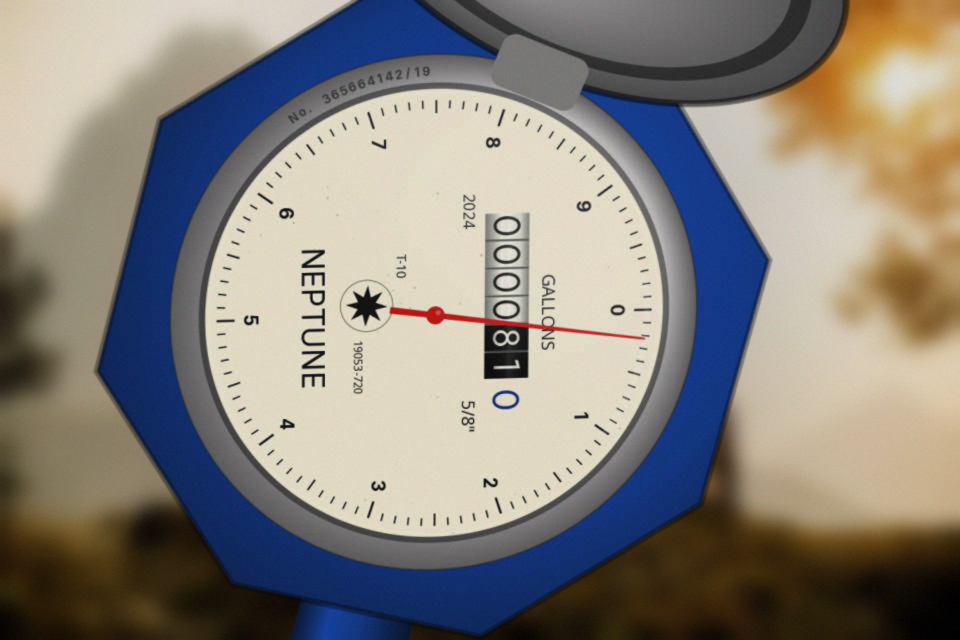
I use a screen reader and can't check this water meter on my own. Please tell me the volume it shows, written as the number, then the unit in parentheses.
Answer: 810.2 (gal)
